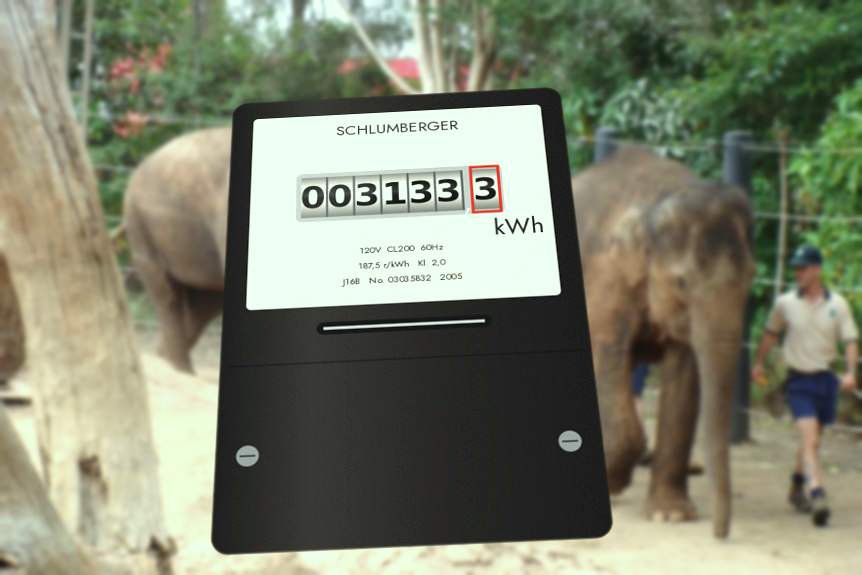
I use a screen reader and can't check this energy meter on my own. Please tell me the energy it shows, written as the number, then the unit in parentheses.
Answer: 3133.3 (kWh)
